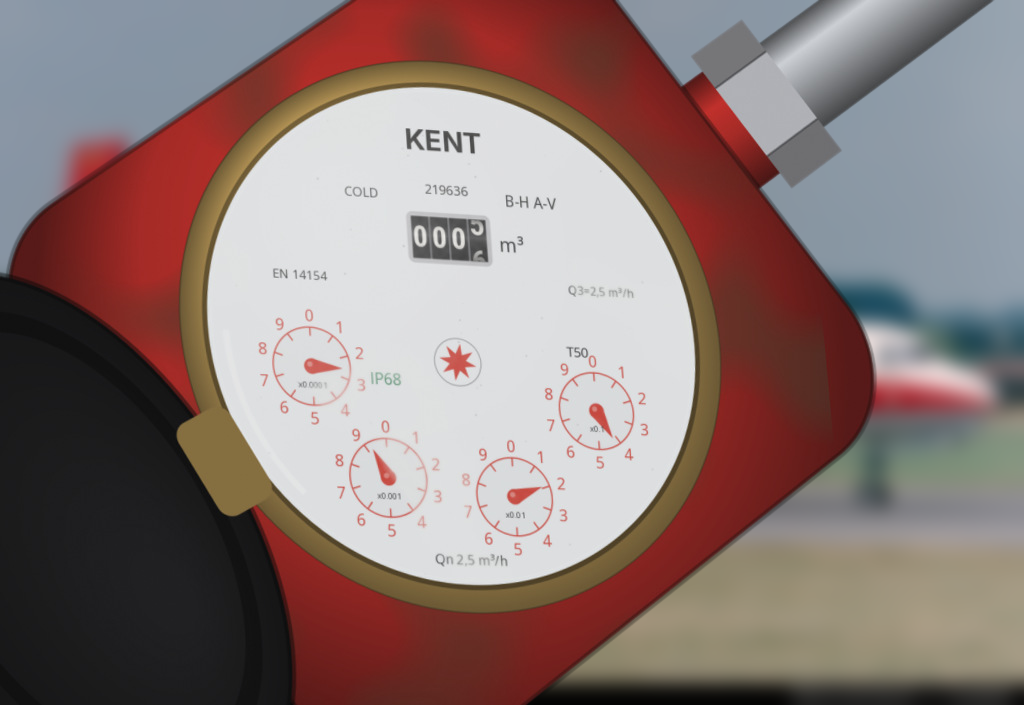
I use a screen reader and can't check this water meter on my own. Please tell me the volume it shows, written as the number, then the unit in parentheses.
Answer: 5.4192 (m³)
